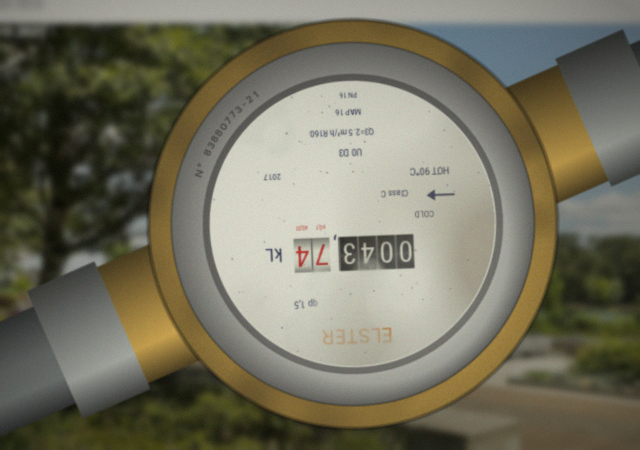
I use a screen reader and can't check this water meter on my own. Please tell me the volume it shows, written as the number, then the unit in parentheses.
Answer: 43.74 (kL)
